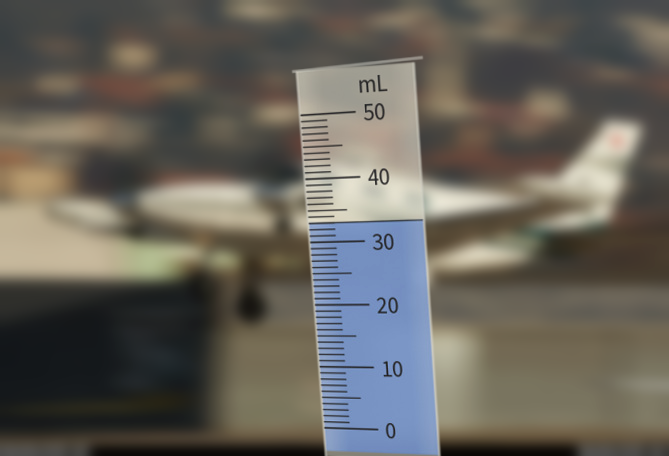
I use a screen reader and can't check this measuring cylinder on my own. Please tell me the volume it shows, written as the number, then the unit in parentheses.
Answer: 33 (mL)
